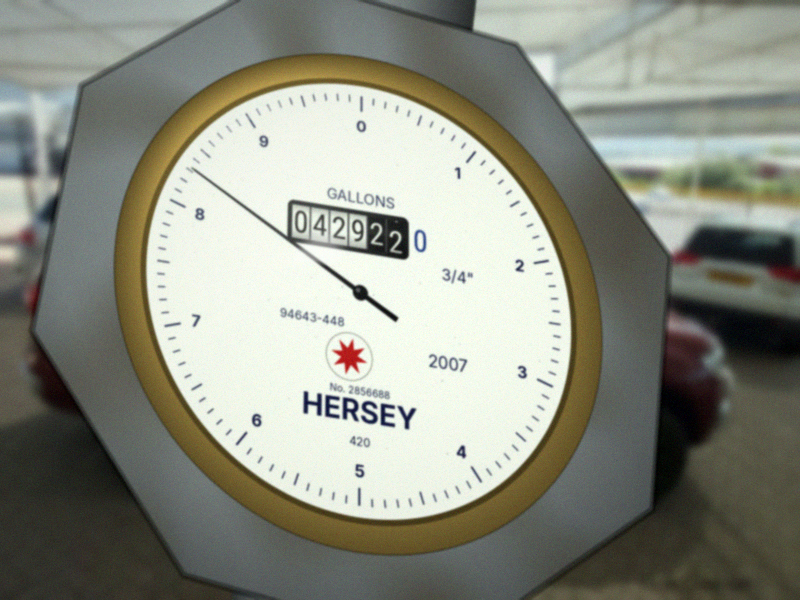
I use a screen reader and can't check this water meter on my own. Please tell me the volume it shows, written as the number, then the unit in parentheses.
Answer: 429218.3 (gal)
